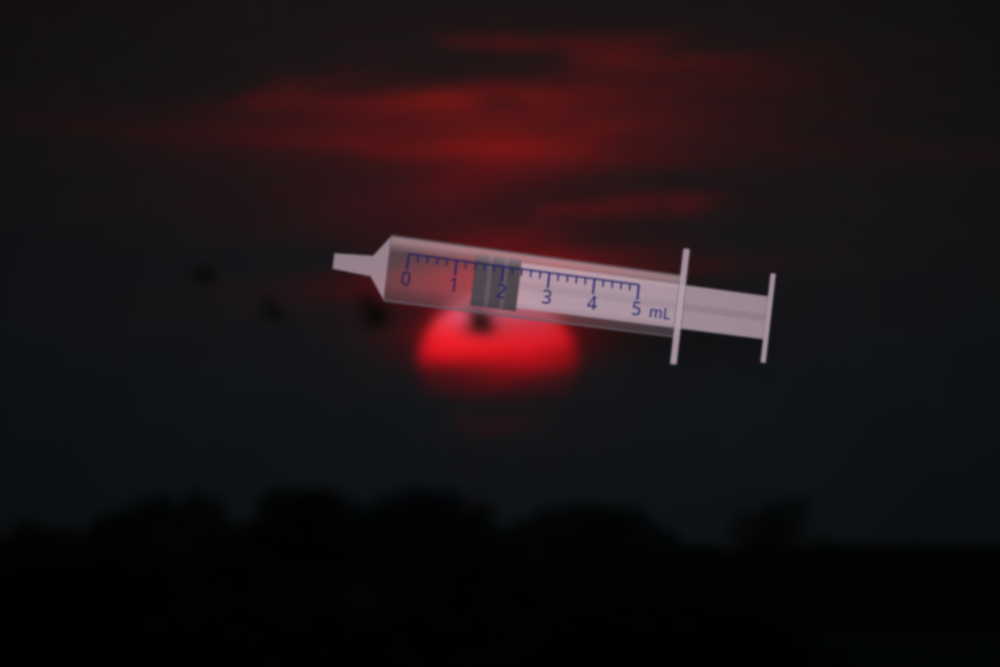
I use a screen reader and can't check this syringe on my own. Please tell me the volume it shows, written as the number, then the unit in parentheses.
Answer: 1.4 (mL)
